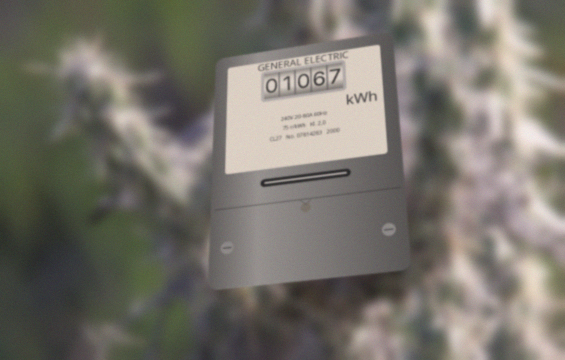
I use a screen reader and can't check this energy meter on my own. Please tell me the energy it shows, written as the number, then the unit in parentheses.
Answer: 1067 (kWh)
